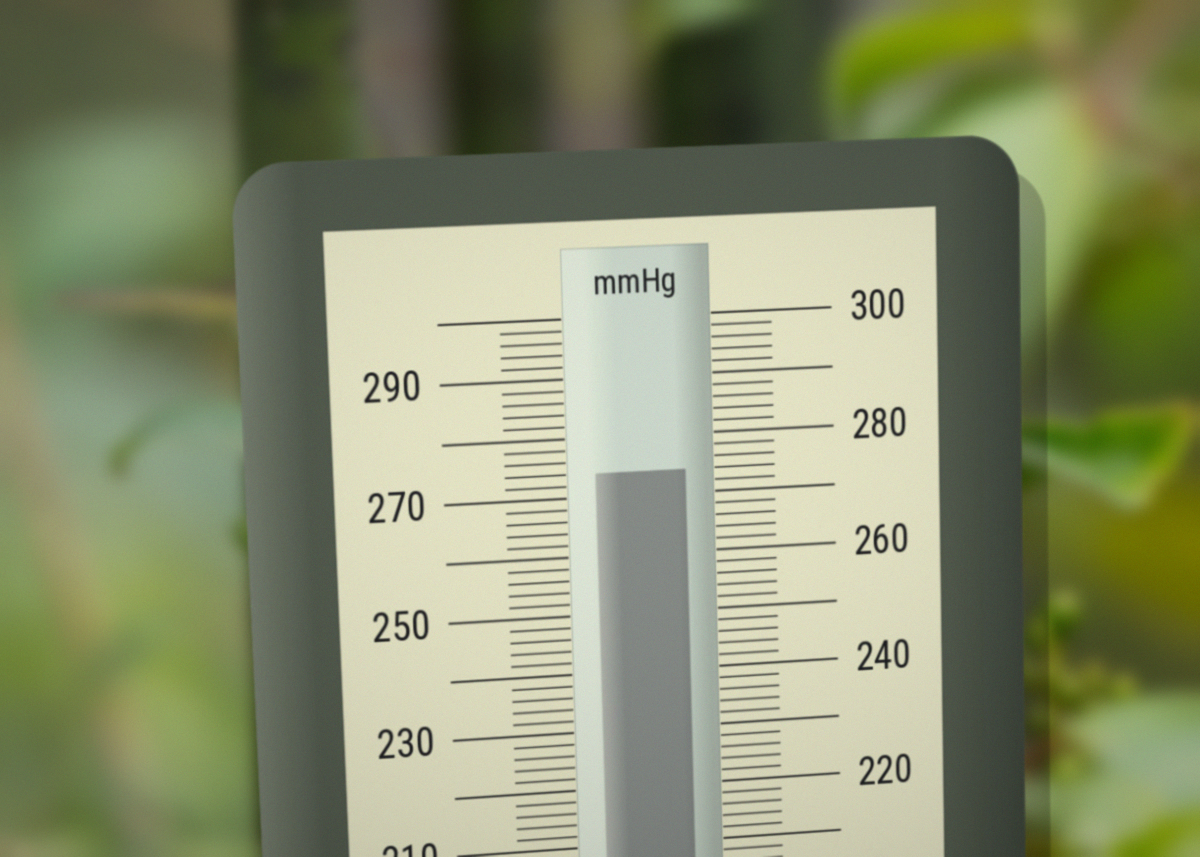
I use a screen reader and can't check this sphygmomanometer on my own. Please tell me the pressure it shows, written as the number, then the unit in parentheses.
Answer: 274 (mmHg)
